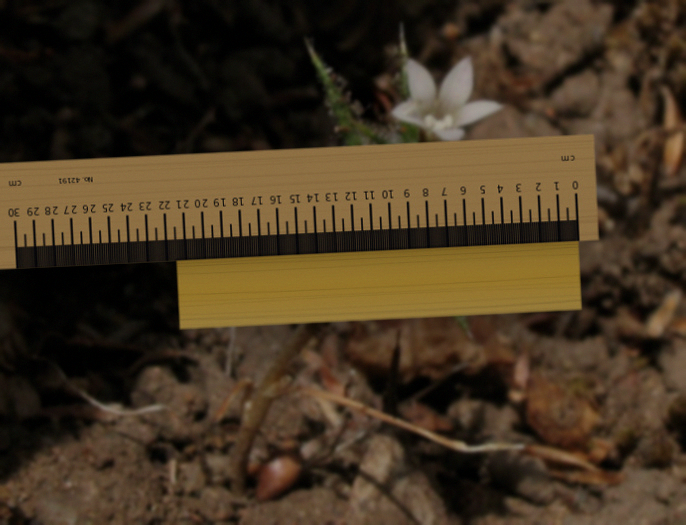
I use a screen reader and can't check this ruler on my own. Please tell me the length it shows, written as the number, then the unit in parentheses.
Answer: 21.5 (cm)
